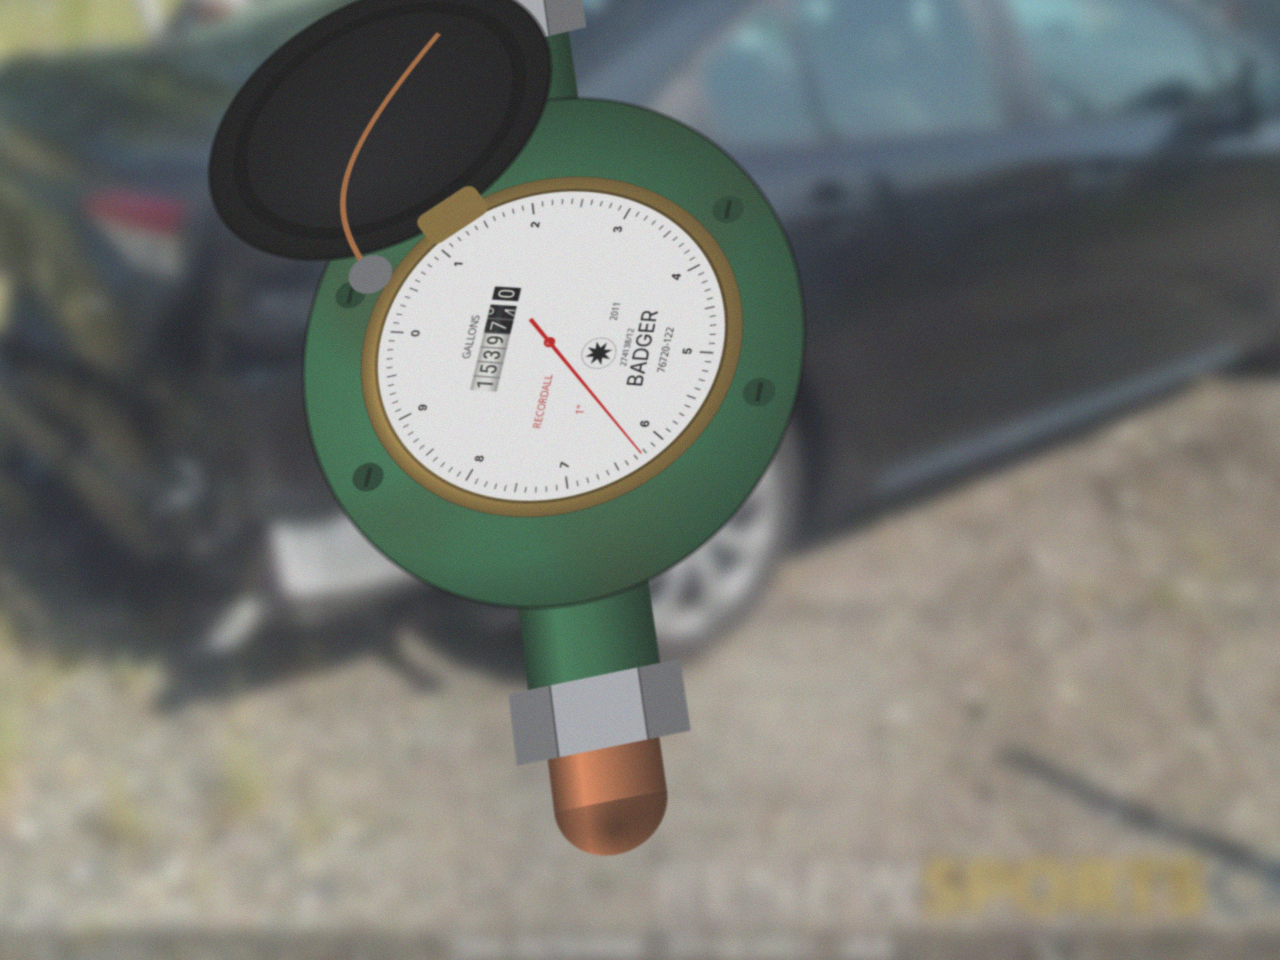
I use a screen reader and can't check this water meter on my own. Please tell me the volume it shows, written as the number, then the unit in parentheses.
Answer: 1539736.2 (gal)
